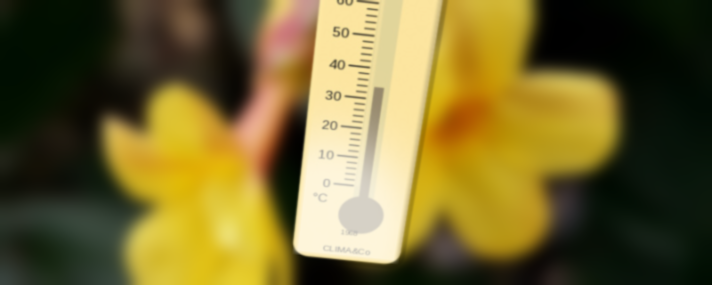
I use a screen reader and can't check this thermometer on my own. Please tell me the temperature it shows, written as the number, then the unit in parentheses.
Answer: 34 (°C)
